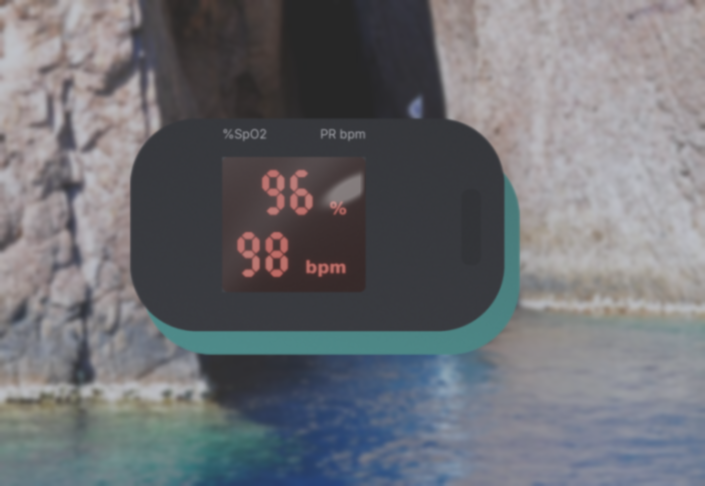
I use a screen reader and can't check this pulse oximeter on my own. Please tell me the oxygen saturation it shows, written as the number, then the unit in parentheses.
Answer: 96 (%)
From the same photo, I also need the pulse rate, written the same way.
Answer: 98 (bpm)
